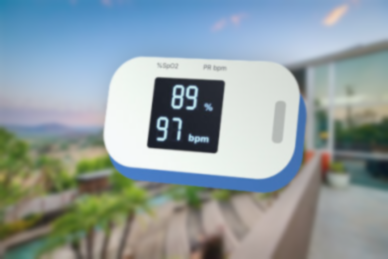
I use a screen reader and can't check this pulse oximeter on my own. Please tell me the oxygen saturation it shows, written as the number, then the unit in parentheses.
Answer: 89 (%)
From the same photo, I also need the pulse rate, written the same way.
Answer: 97 (bpm)
